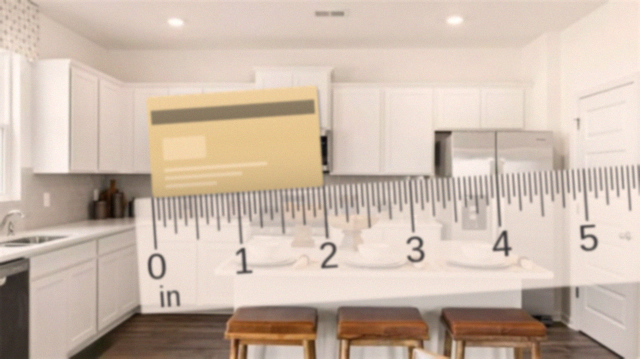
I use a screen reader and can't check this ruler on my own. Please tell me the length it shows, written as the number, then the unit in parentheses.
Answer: 2 (in)
